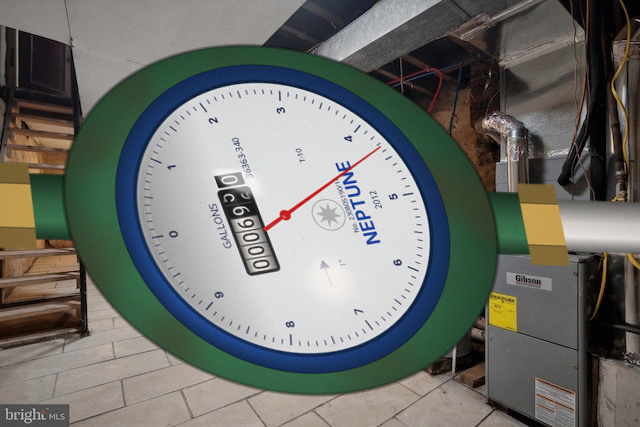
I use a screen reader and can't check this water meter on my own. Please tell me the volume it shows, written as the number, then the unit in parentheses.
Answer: 6954.3 (gal)
